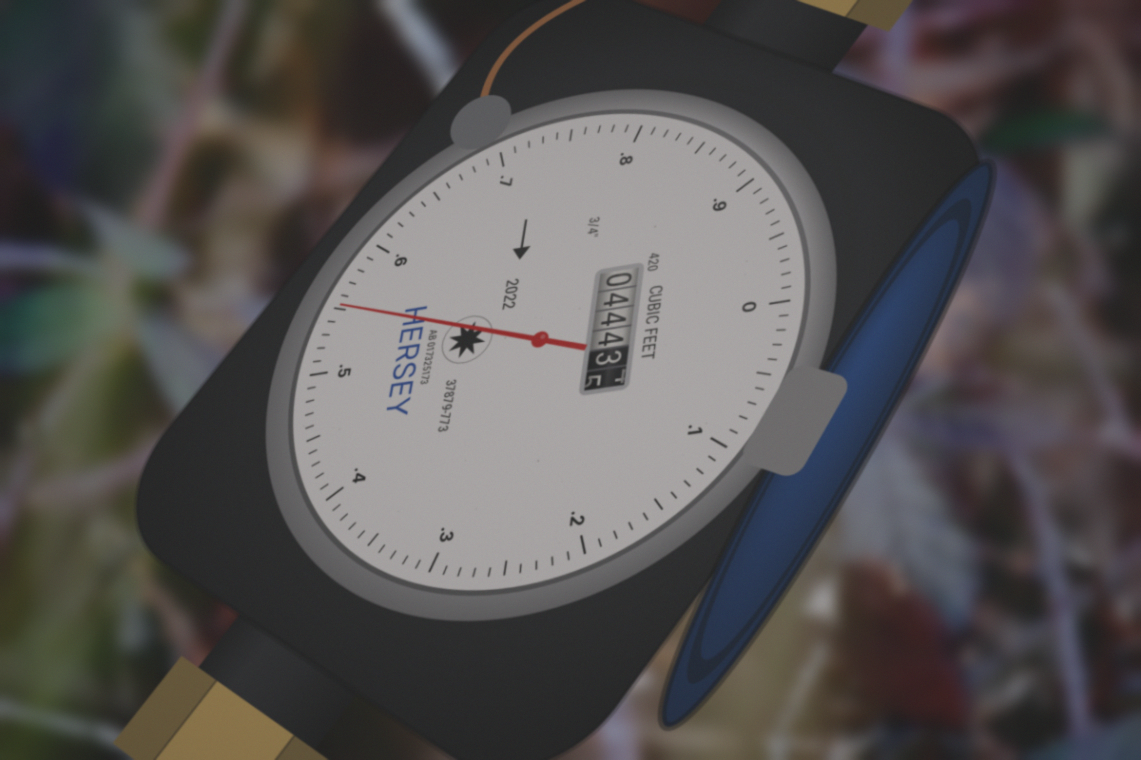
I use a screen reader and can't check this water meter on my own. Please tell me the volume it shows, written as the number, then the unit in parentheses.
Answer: 44434.55 (ft³)
